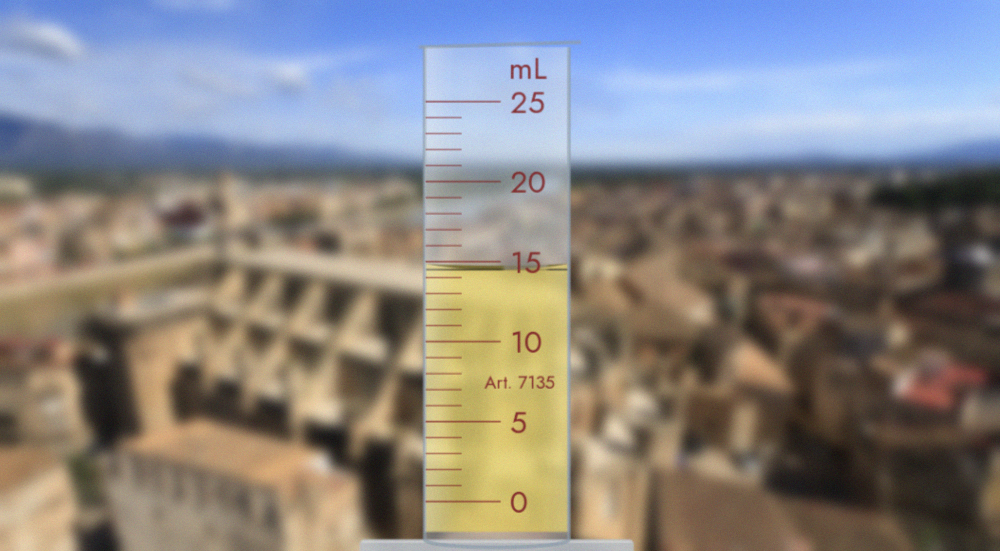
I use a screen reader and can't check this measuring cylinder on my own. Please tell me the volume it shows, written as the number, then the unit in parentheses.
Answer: 14.5 (mL)
